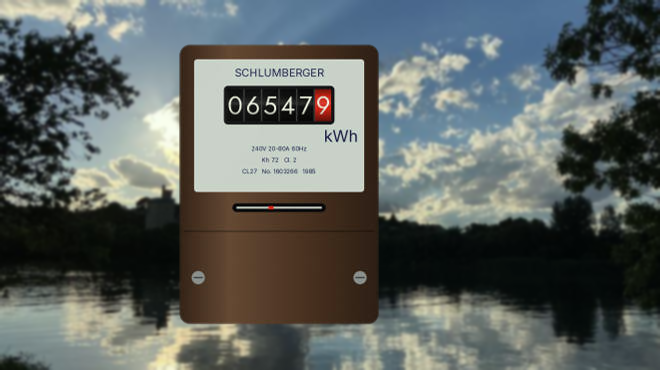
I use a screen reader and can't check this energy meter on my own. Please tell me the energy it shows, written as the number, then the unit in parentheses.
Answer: 6547.9 (kWh)
